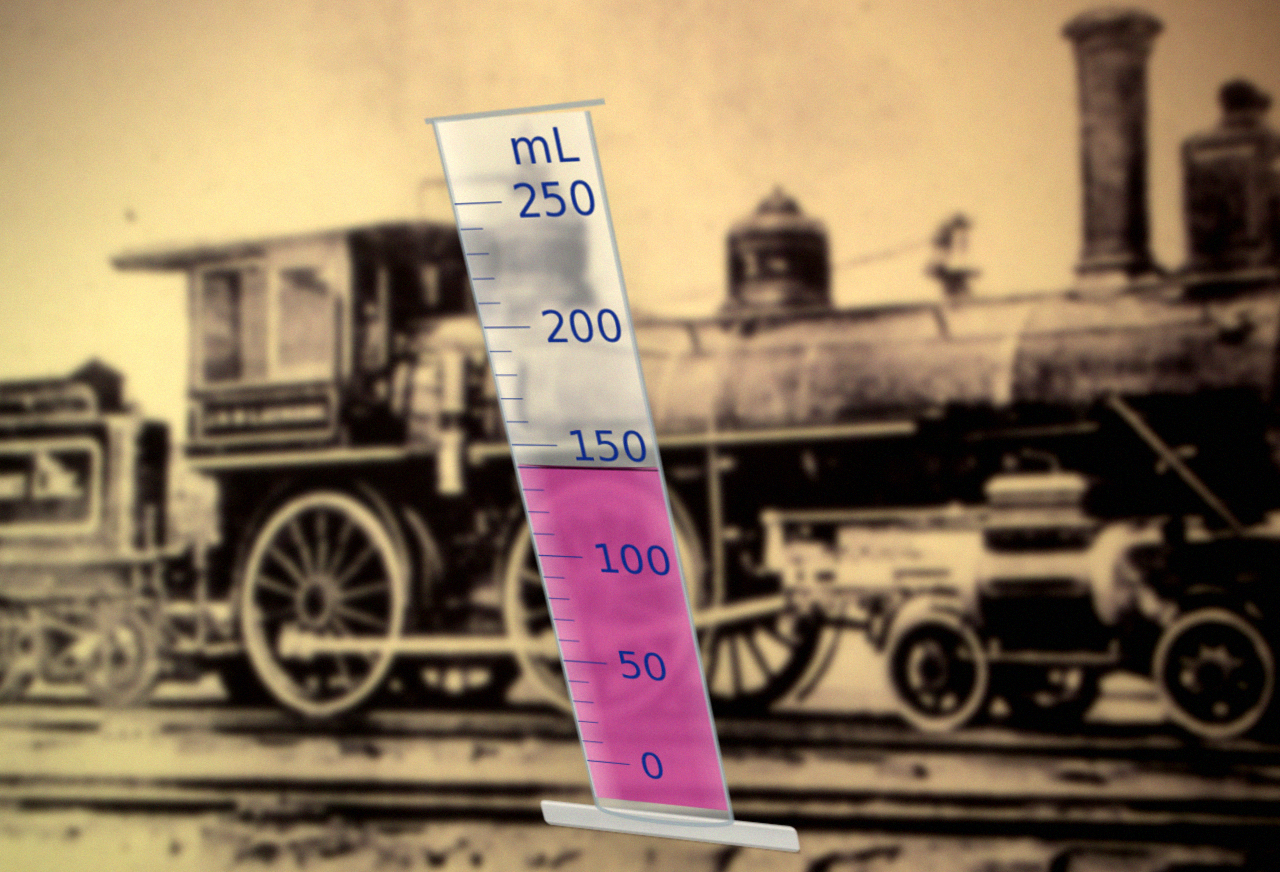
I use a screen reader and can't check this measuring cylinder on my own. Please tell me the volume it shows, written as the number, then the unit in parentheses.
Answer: 140 (mL)
